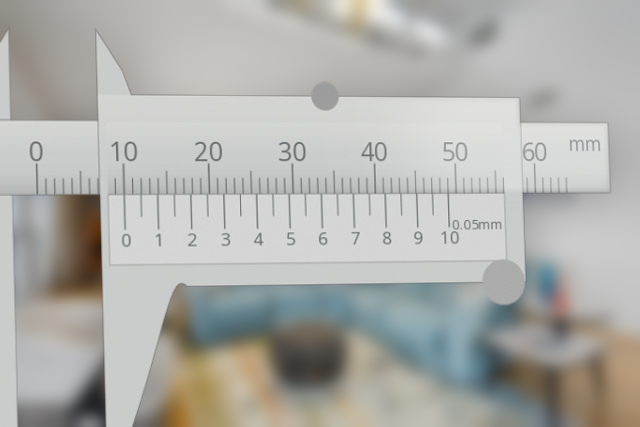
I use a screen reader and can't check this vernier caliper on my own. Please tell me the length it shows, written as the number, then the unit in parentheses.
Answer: 10.0 (mm)
